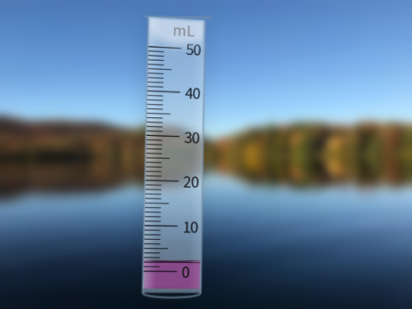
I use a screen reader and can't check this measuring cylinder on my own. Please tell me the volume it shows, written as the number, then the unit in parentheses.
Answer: 2 (mL)
